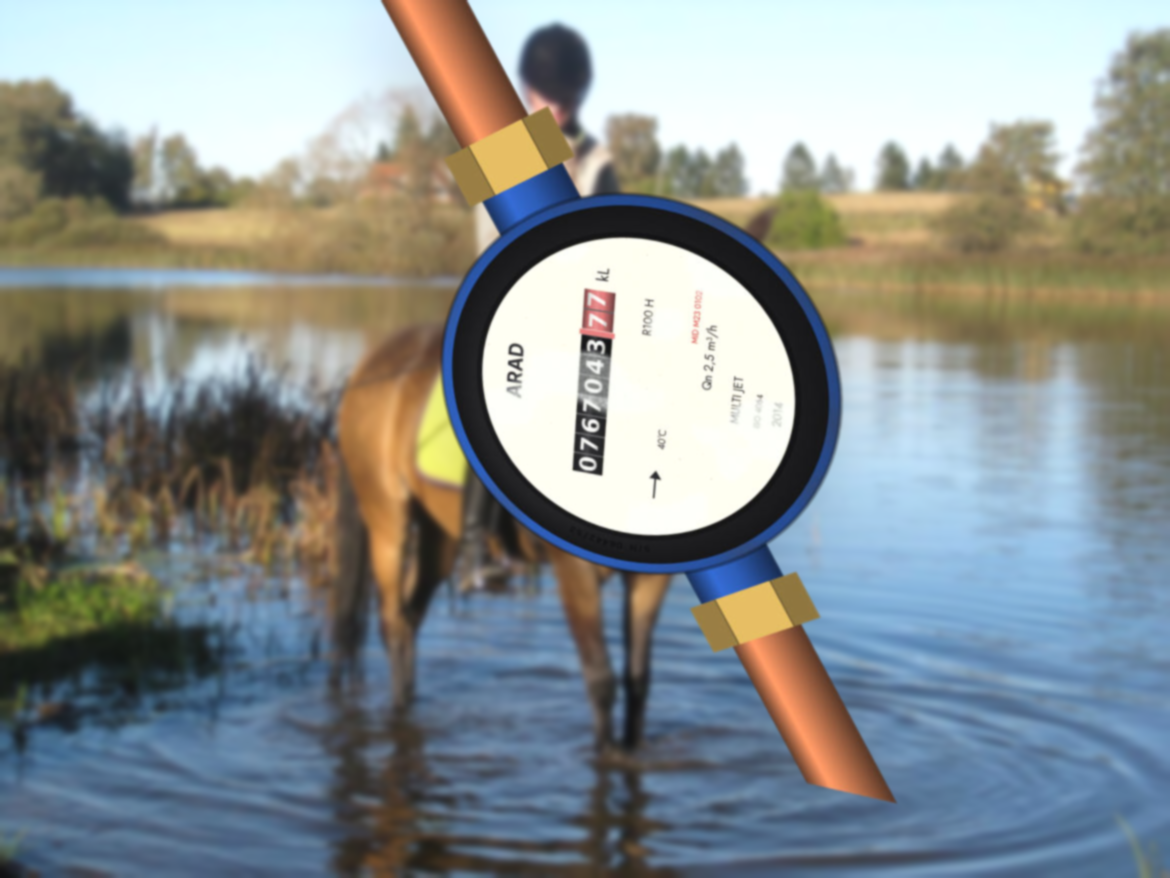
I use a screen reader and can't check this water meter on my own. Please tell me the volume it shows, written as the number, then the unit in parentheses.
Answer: 767043.77 (kL)
